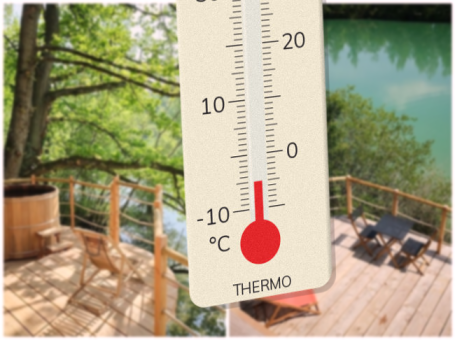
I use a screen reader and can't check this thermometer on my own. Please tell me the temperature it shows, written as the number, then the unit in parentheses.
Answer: -5 (°C)
